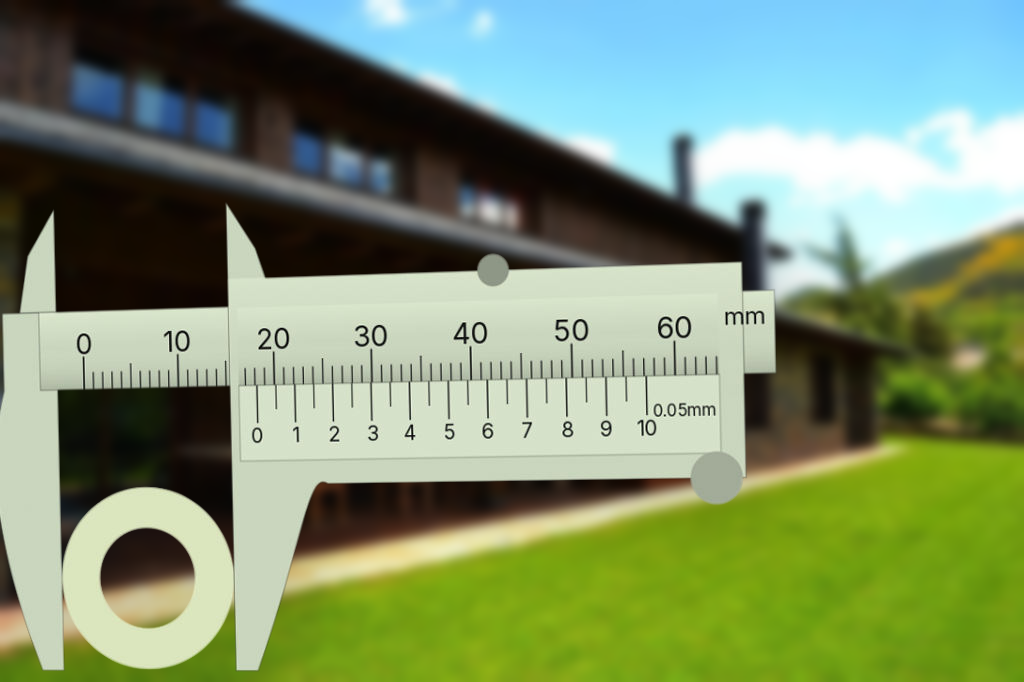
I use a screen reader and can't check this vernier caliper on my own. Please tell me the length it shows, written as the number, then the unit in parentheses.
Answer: 18.2 (mm)
